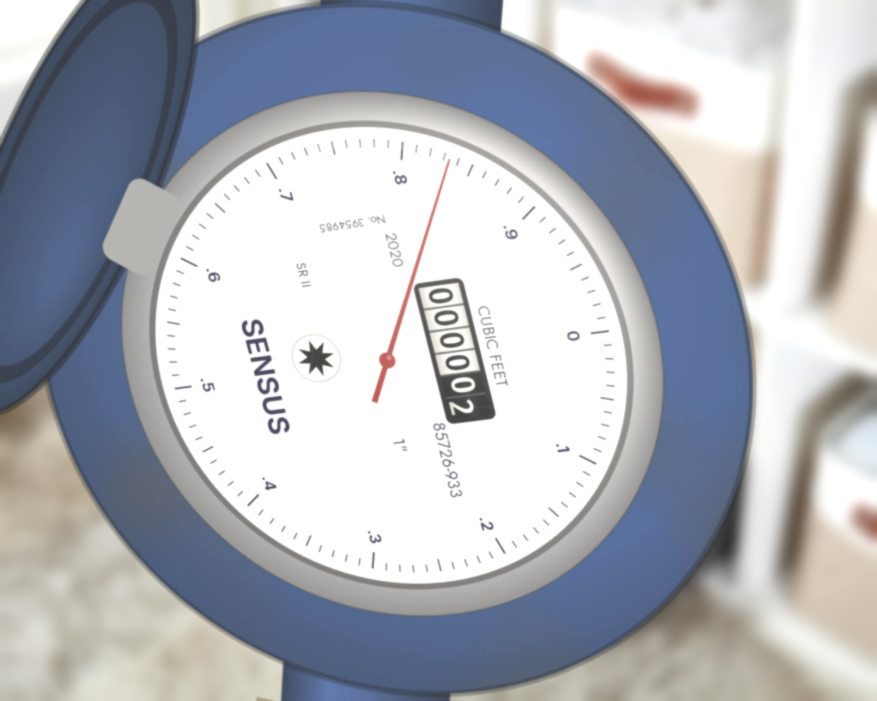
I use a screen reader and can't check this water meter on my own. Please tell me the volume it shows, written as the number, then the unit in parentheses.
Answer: 1.83 (ft³)
